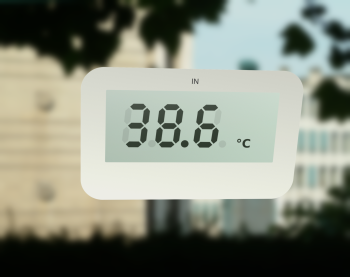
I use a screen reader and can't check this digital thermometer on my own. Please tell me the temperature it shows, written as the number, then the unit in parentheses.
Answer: 38.6 (°C)
